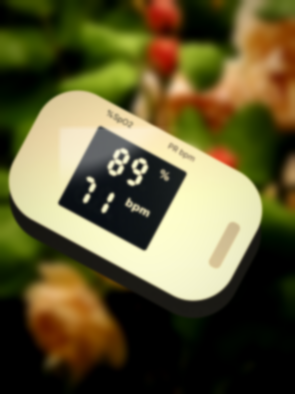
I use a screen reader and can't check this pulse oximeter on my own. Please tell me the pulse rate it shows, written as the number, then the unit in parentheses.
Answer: 71 (bpm)
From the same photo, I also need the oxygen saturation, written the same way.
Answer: 89 (%)
